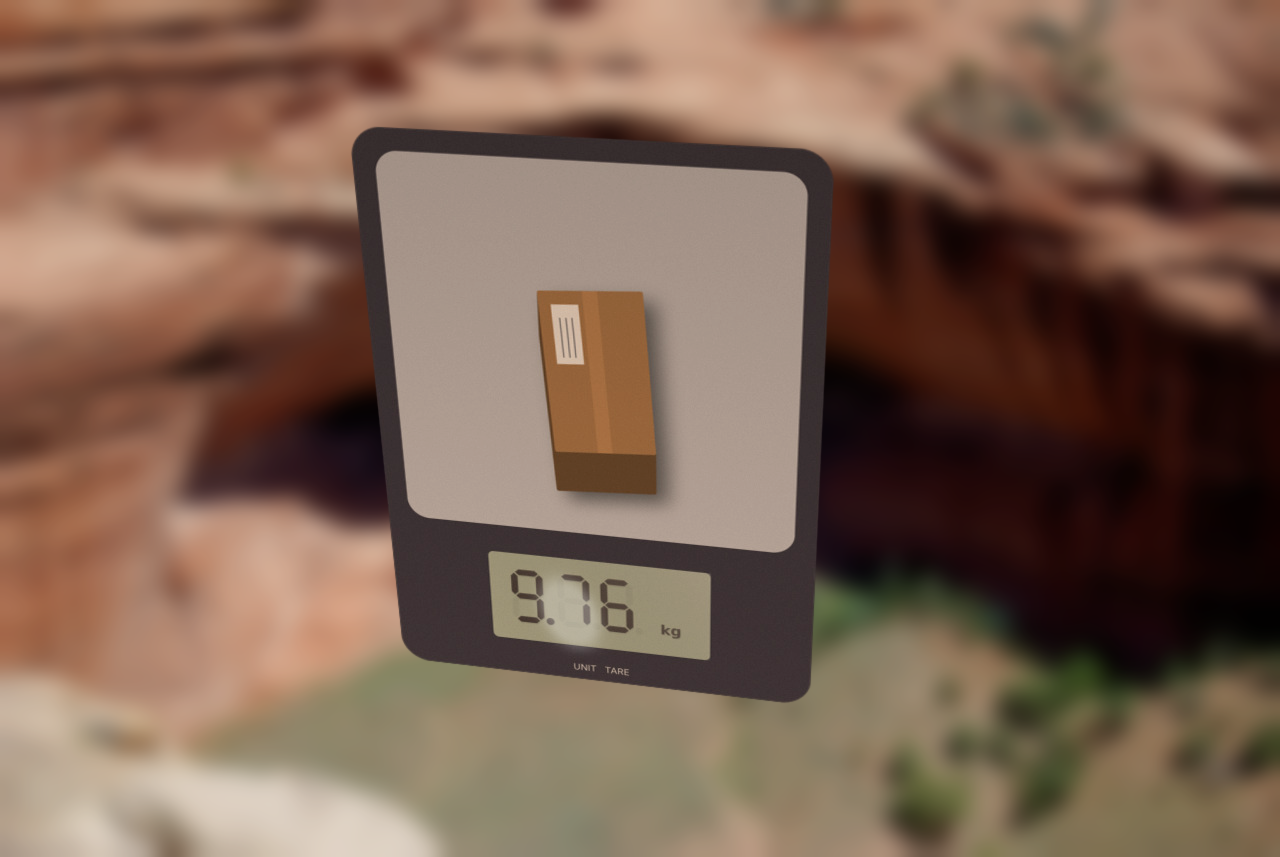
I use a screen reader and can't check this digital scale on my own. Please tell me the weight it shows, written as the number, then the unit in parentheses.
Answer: 9.76 (kg)
